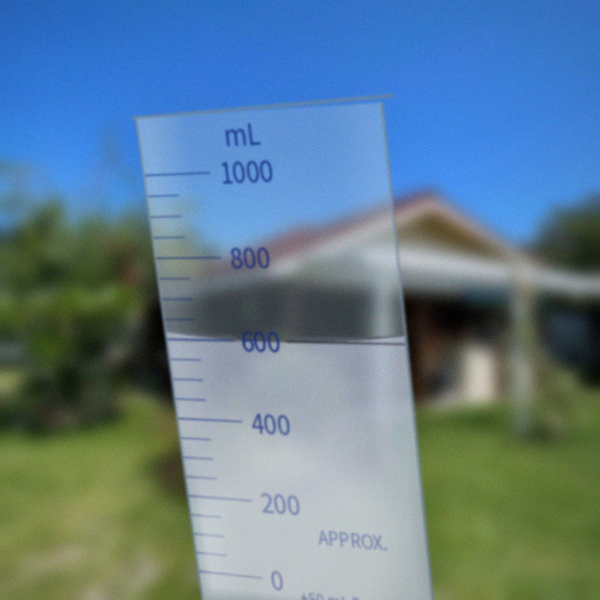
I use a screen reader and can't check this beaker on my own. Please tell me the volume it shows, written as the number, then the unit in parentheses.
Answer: 600 (mL)
